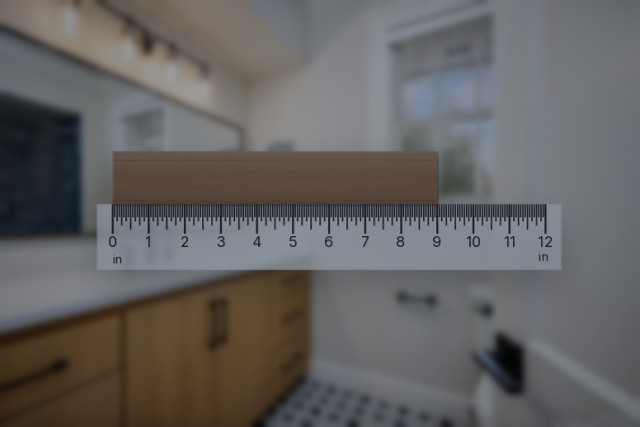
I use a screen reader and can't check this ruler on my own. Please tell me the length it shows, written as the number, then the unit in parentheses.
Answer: 9 (in)
